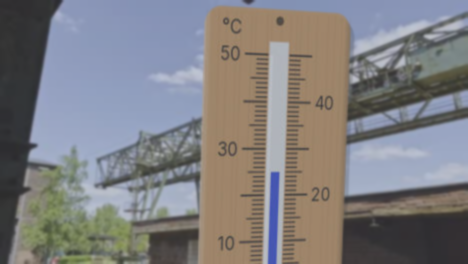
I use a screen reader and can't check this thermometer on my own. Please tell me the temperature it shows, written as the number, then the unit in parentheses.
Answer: 25 (°C)
